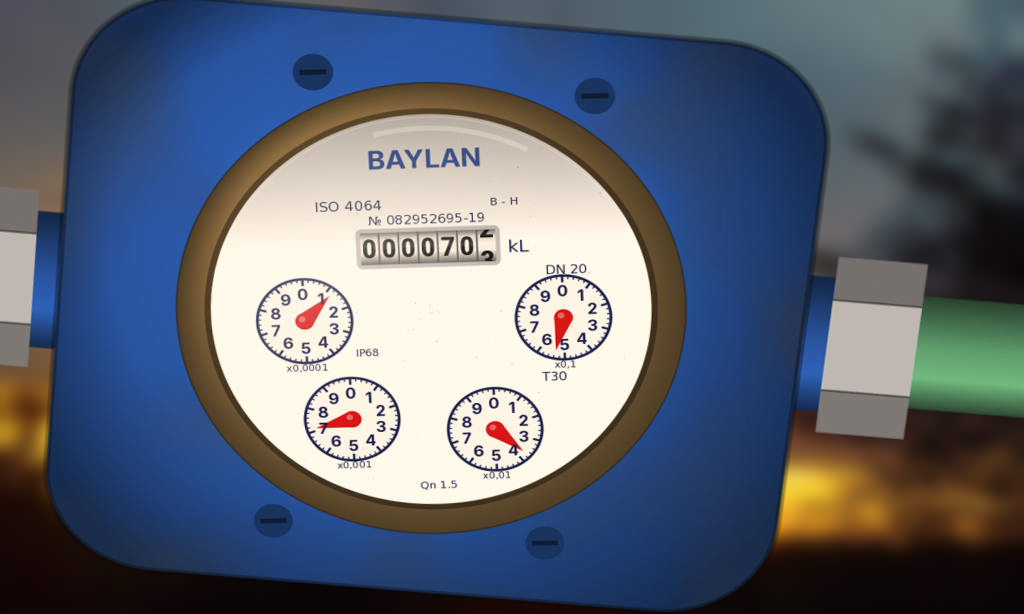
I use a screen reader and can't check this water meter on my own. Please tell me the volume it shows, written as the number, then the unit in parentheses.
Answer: 702.5371 (kL)
